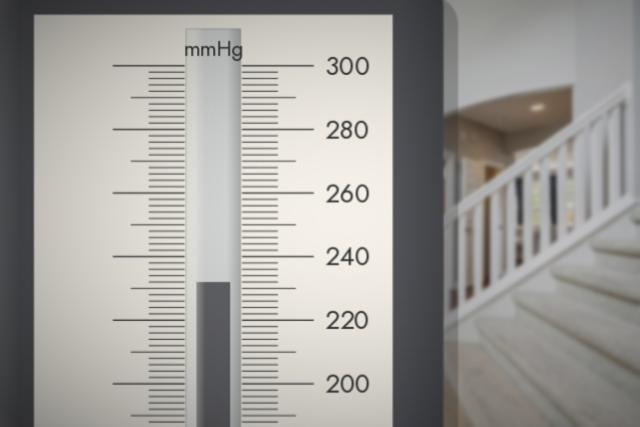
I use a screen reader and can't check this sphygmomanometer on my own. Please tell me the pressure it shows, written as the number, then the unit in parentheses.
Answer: 232 (mmHg)
